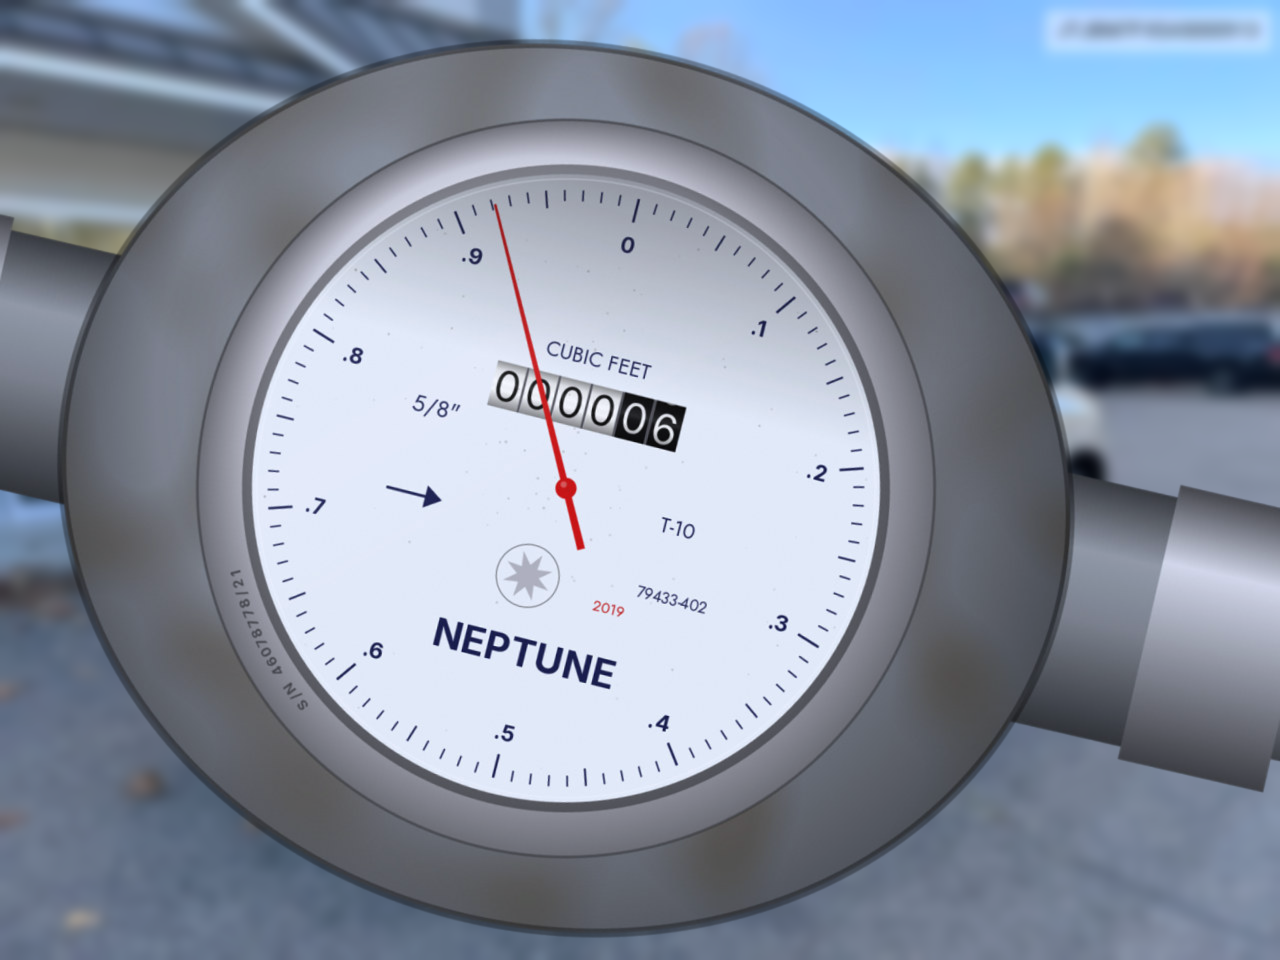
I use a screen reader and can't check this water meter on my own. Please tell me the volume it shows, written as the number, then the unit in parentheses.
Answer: 5.92 (ft³)
